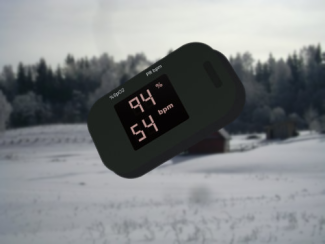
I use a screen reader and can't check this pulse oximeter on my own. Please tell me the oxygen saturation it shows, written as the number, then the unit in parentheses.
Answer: 94 (%)
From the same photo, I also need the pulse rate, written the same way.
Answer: 54 (bpm)
